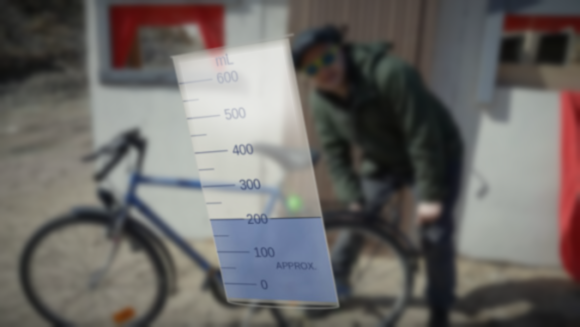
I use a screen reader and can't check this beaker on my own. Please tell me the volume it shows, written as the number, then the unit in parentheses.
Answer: 200 (mL)
